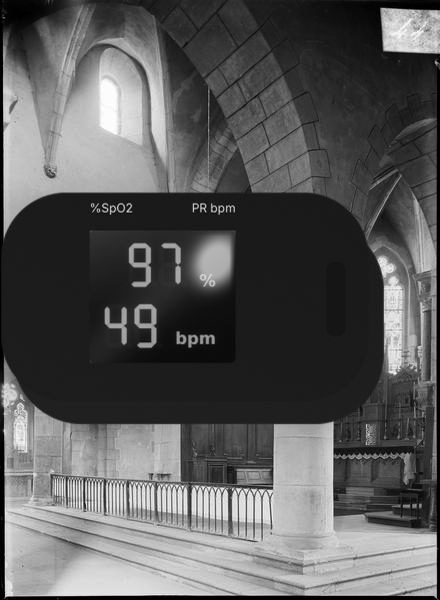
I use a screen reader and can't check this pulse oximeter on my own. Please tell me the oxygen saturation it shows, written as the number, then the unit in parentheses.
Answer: 97 (%)
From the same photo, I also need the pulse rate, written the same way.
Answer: 49 (bpm)
